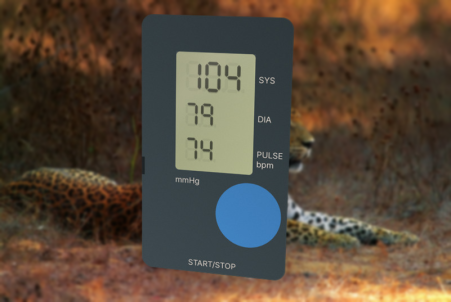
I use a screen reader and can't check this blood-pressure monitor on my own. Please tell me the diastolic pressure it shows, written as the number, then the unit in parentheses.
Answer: 79 (mmHg)
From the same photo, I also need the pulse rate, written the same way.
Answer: 74 (bpm)
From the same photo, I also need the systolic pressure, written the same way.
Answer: 104 (mmHg)
